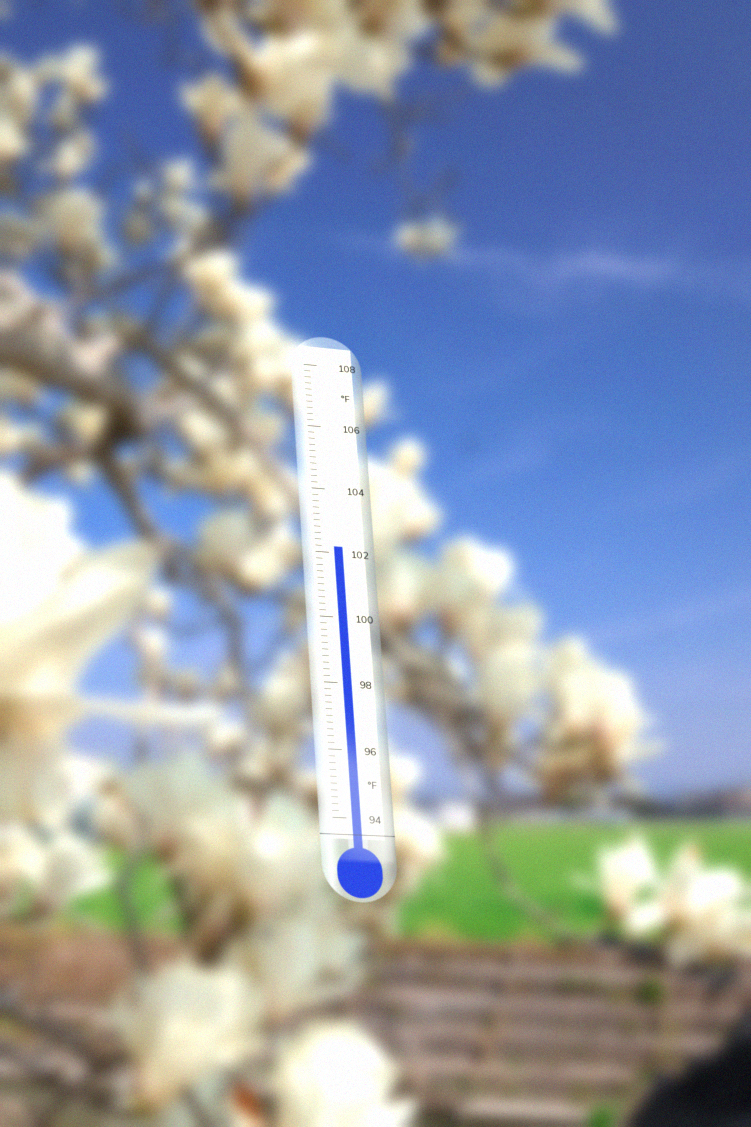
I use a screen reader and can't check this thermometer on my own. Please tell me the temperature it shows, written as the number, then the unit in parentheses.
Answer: 102.2 (°F)
